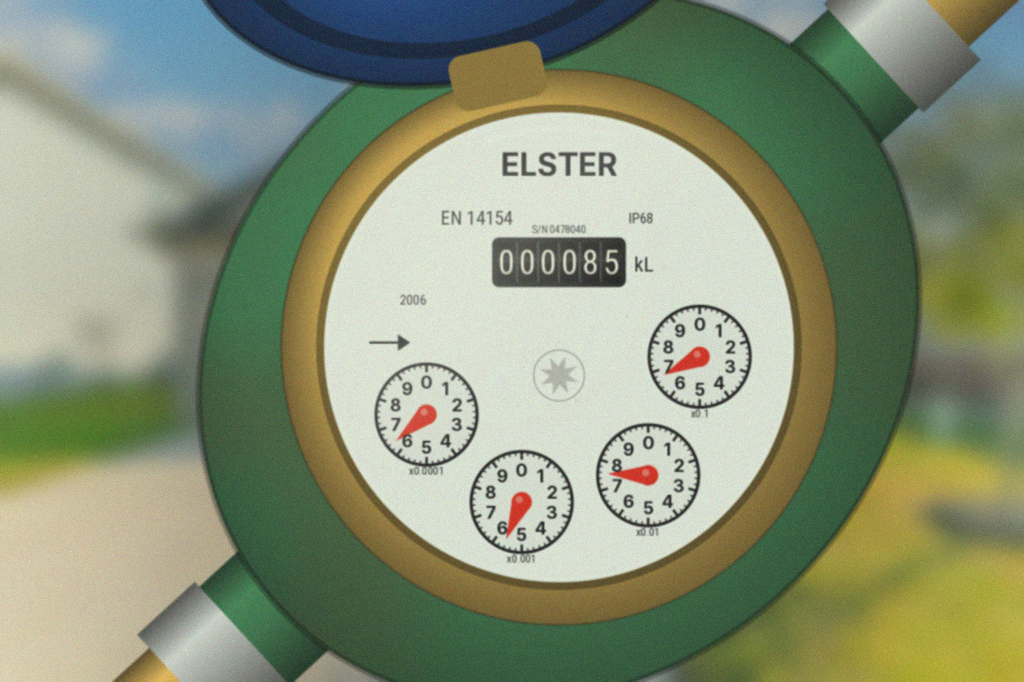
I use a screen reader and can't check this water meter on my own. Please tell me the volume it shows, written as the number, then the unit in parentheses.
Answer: 85.6756 (kL)
